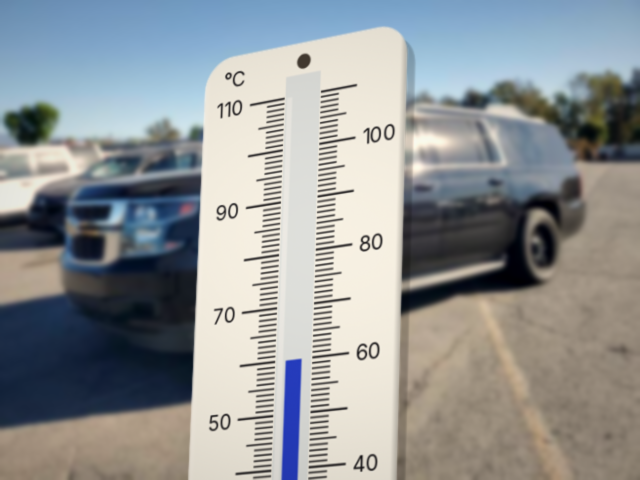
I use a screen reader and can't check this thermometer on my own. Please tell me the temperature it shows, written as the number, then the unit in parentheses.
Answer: 60 (°C)
